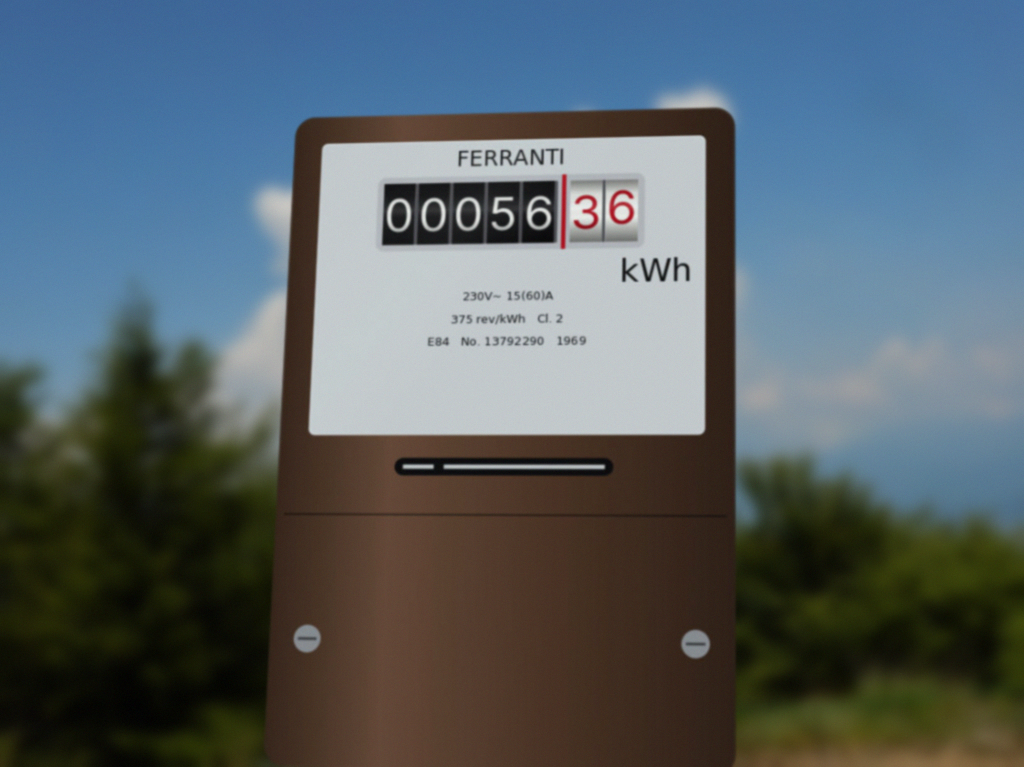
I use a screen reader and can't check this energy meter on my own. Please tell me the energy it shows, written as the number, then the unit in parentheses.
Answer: 56.36 (kWh)
